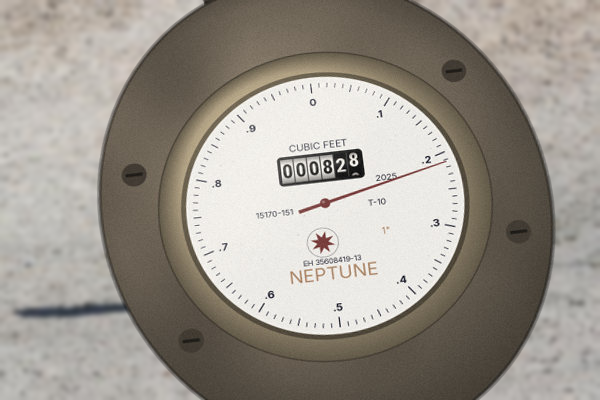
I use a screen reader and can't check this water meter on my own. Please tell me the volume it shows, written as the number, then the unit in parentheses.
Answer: 828.21 (ft³)
